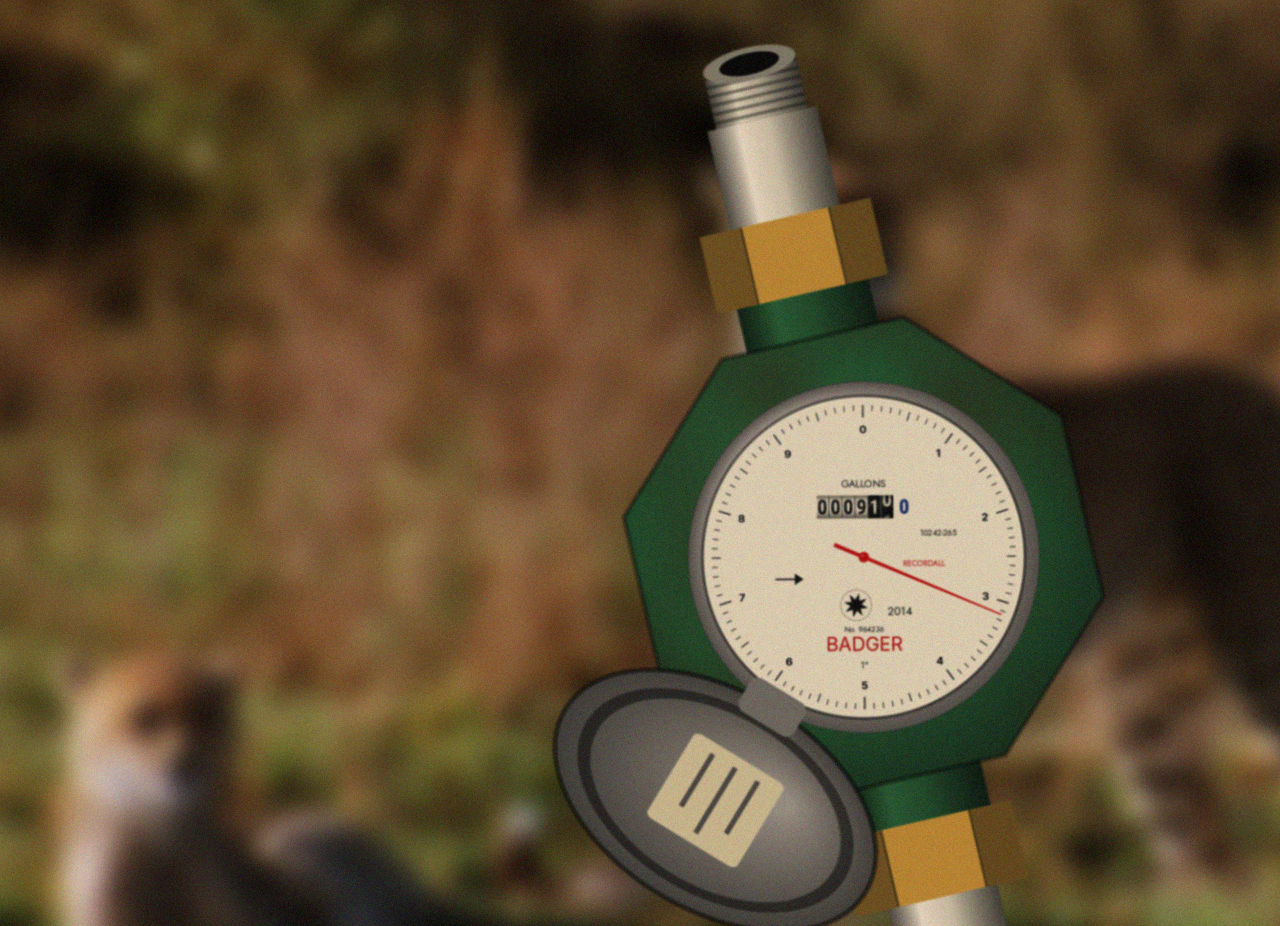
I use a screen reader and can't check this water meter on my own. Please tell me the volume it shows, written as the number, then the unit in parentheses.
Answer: 9103.1 (gal)
